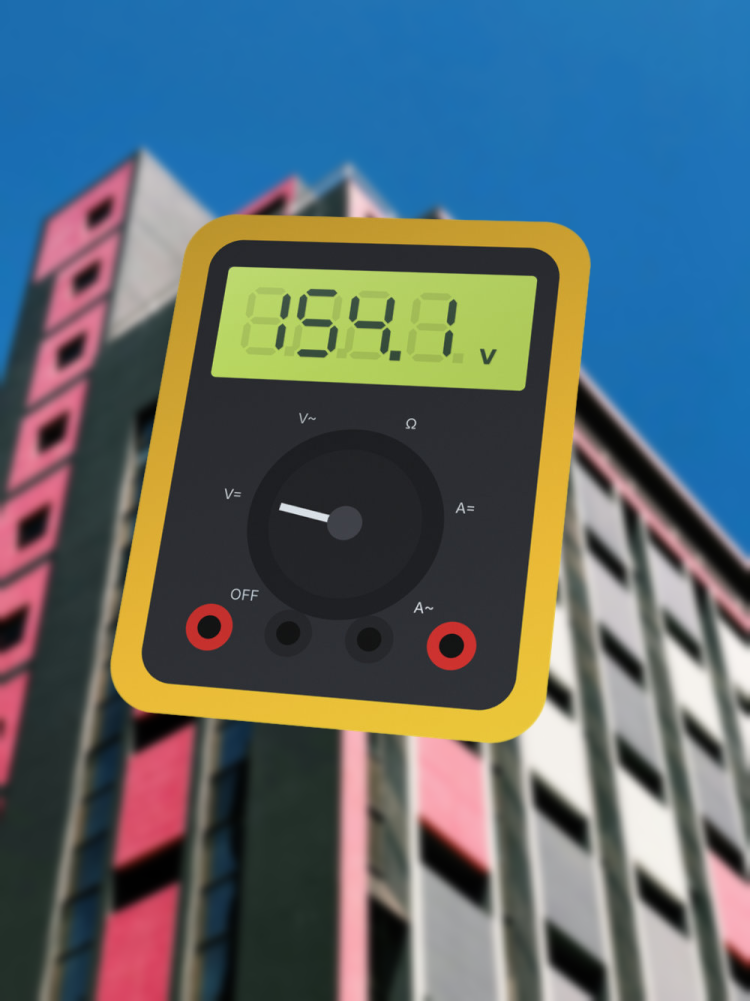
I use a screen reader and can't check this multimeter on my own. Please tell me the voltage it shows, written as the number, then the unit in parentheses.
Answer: 154.1 (V)
